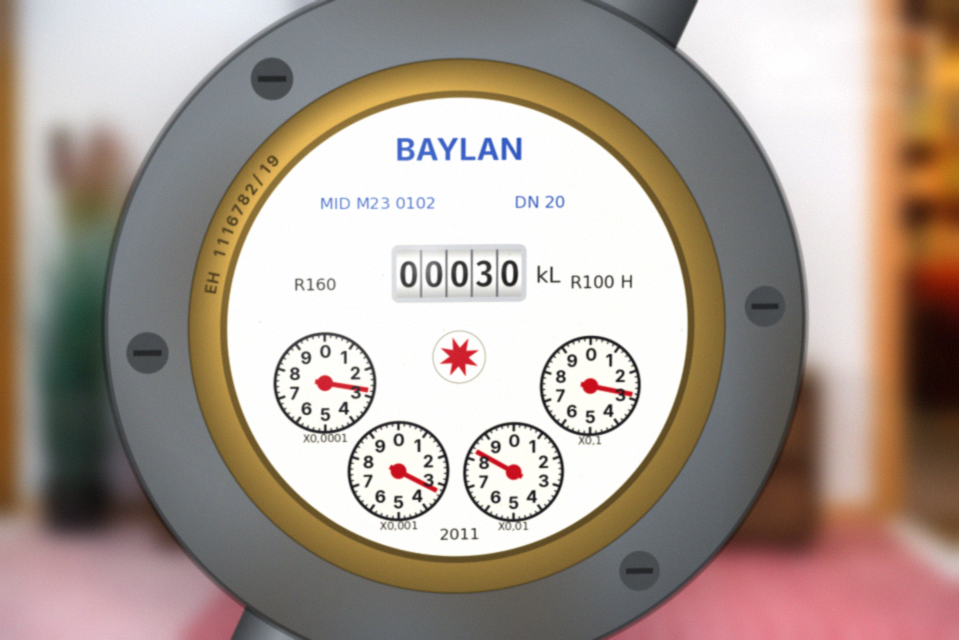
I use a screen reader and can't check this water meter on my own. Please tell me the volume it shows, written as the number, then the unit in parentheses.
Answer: 30.2832 (kL)
